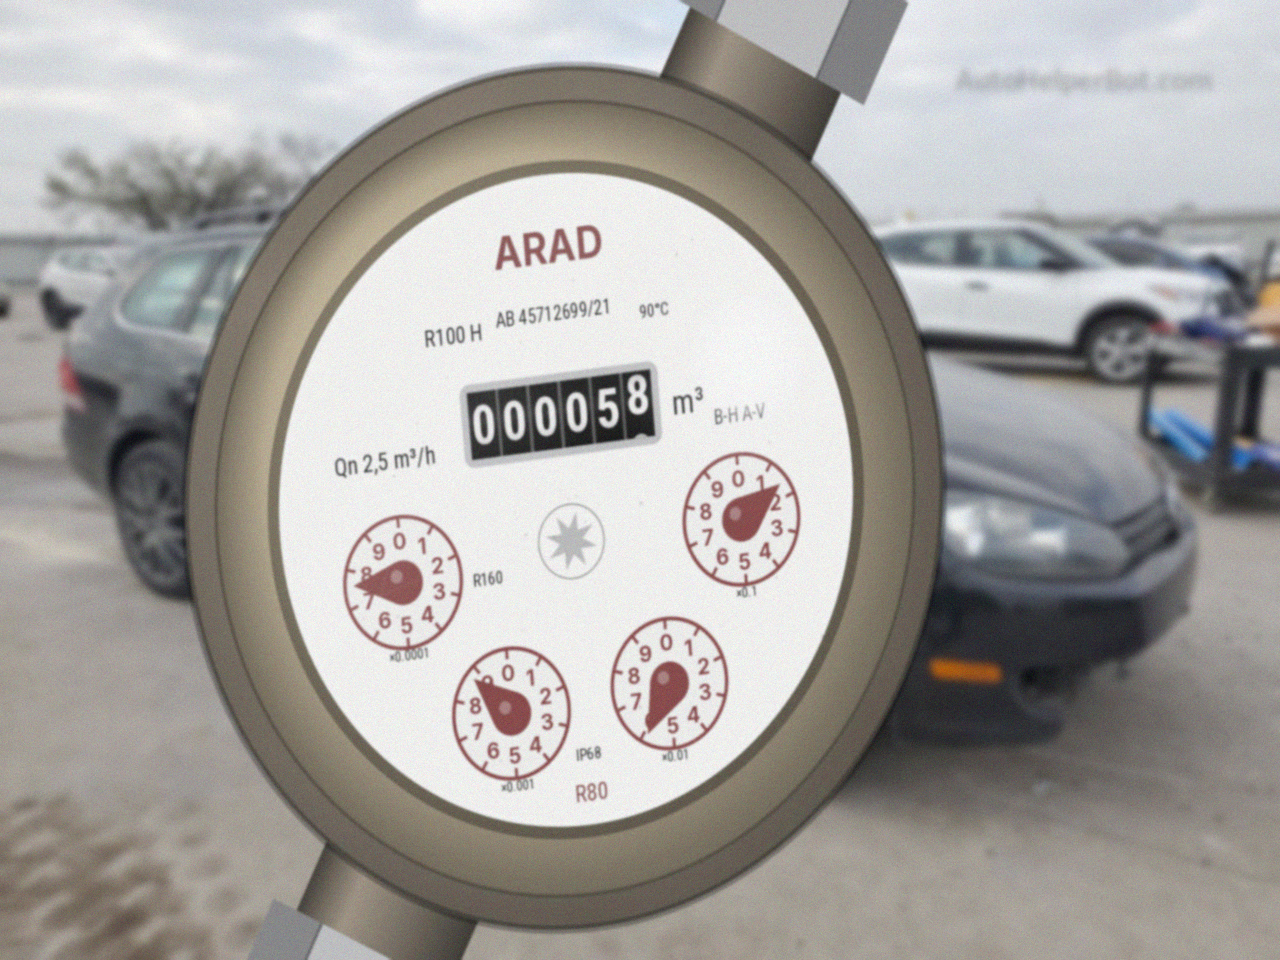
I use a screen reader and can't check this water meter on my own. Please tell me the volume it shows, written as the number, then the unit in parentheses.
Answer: 58.1587 (m³)
